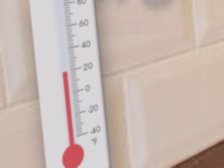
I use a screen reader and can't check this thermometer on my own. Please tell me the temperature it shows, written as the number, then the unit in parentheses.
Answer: 20 (°F)
